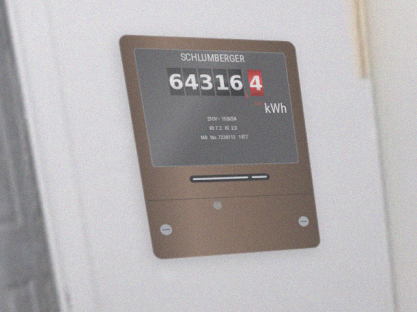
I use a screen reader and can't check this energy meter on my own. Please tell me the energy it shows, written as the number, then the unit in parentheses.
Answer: 64316.4 (kWh)
